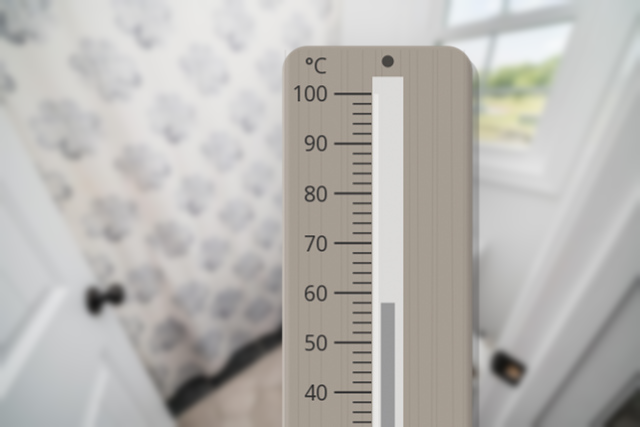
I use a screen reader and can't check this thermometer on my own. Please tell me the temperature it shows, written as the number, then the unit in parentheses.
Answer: 58 (°C)
